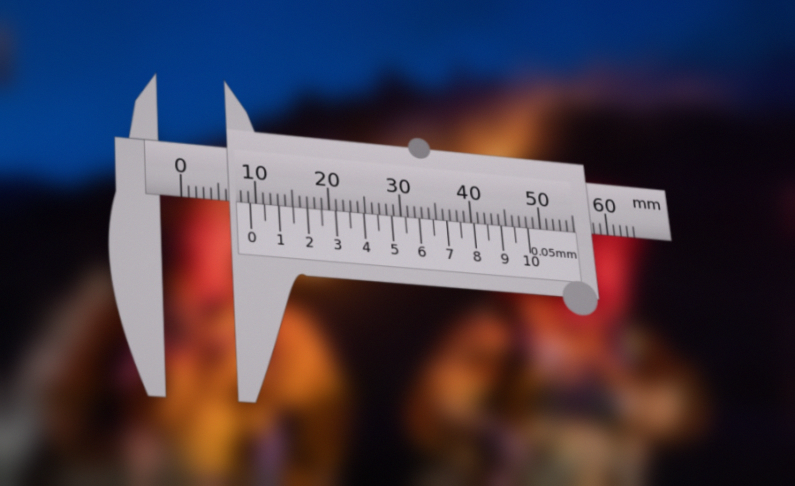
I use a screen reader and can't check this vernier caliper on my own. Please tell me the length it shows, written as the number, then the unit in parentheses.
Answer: 9.2 (mm)
